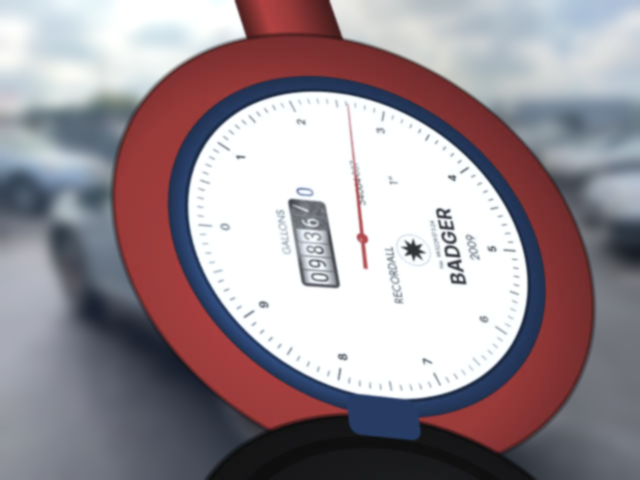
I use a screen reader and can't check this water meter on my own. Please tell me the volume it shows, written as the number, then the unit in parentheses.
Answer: 983672.6 (gal)
